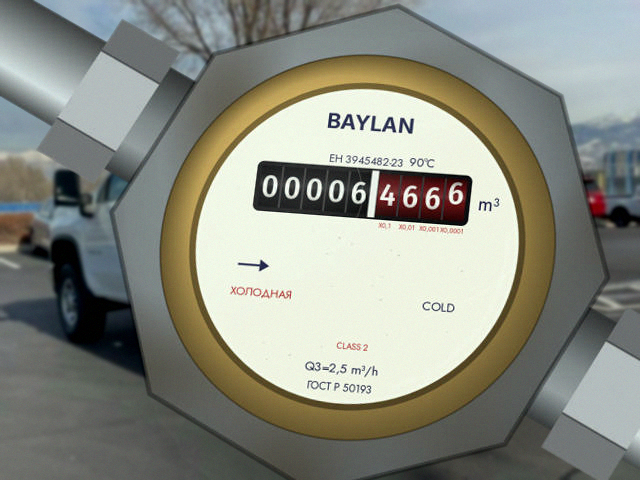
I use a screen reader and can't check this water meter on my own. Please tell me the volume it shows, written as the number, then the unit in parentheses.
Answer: 6.4666 (m³)
